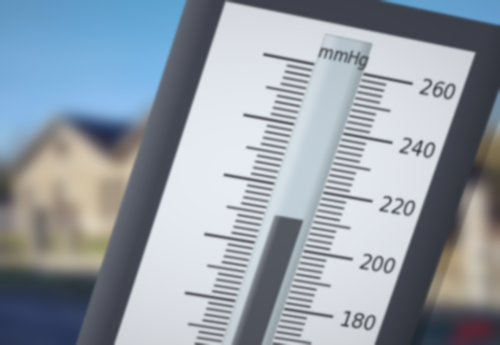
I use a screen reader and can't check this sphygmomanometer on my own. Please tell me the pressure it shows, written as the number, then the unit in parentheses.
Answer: 210 (mmHg)
